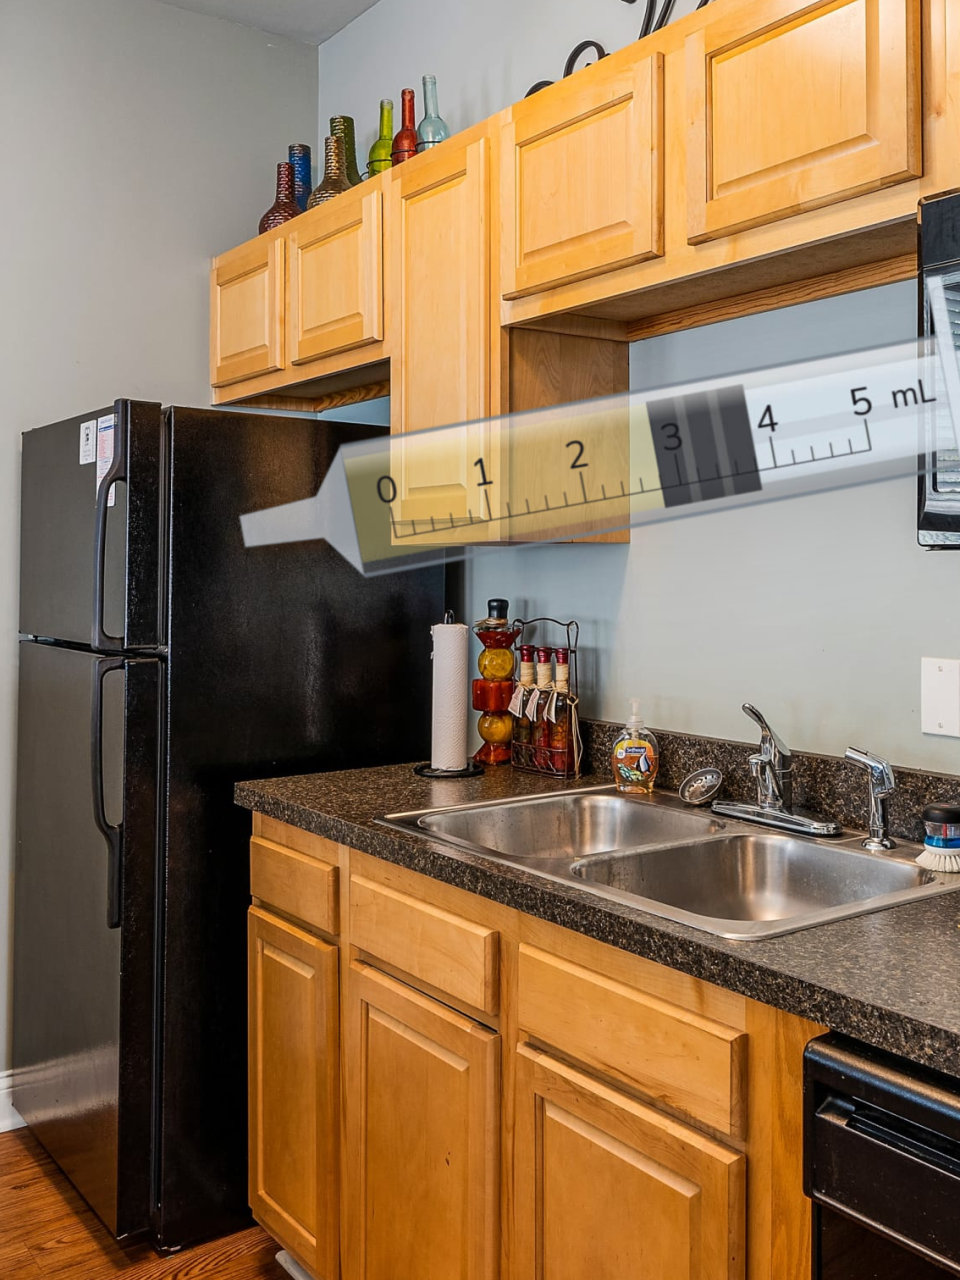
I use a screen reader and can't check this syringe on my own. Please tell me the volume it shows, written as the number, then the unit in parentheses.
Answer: 2.8 (mL)
